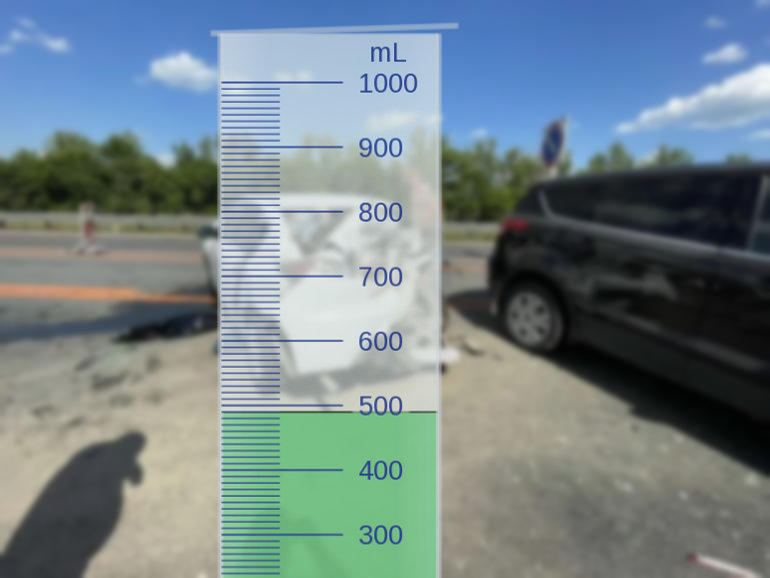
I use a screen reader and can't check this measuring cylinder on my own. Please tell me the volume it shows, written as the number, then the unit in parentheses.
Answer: 490 (mL)
